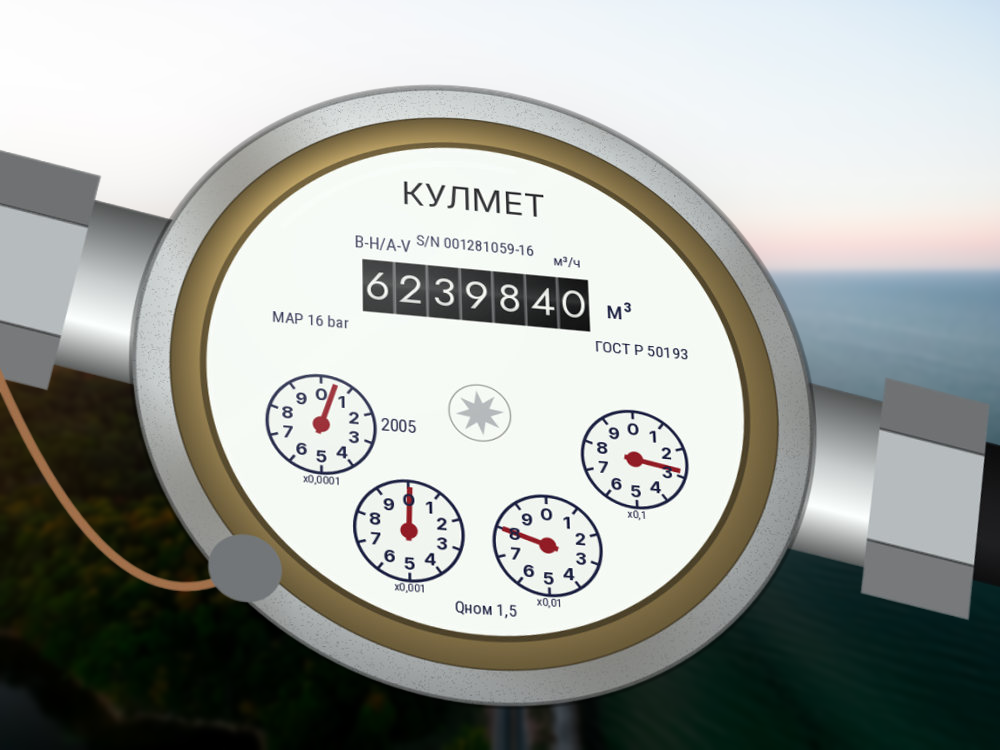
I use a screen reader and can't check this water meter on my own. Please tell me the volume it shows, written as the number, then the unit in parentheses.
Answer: 6239840.2800 (m³)
